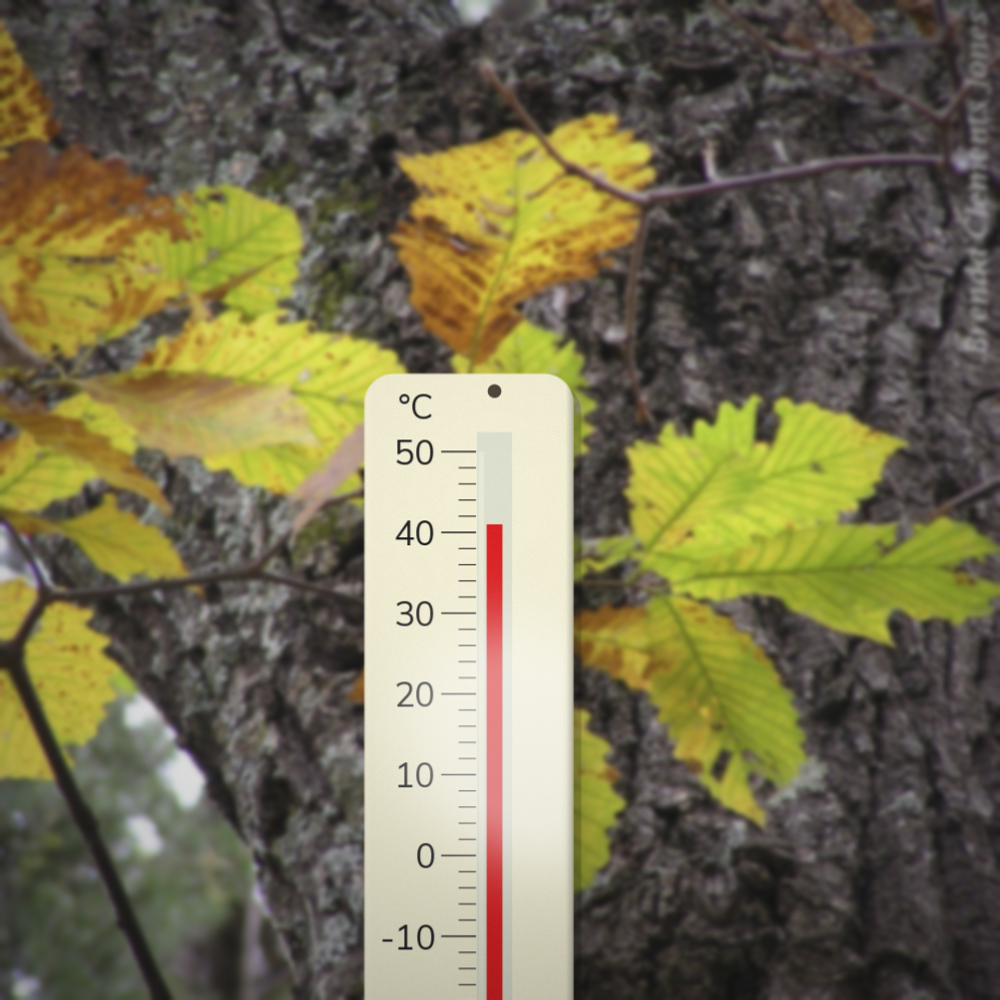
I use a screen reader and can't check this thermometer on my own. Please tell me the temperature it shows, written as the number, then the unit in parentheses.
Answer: 41 (°C)
